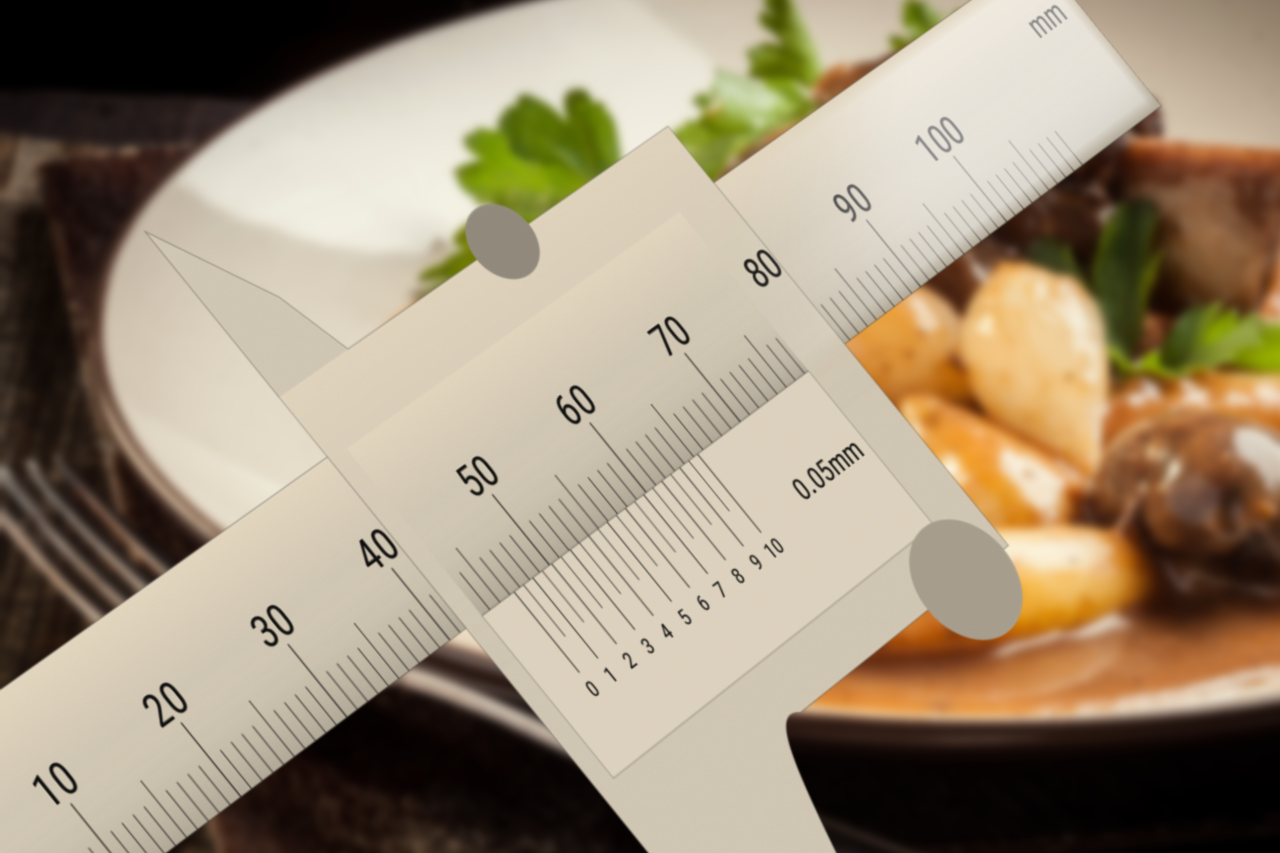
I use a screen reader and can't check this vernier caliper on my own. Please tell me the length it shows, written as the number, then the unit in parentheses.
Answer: 46.4 (mm)
